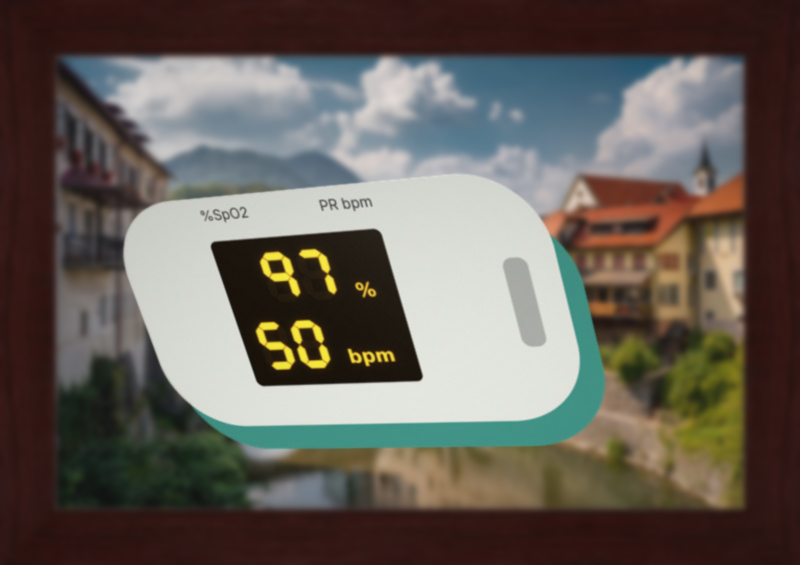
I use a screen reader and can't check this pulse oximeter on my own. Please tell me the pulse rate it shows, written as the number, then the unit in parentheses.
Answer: 50 (bpm)
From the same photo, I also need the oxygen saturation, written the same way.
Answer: 97 (%)
